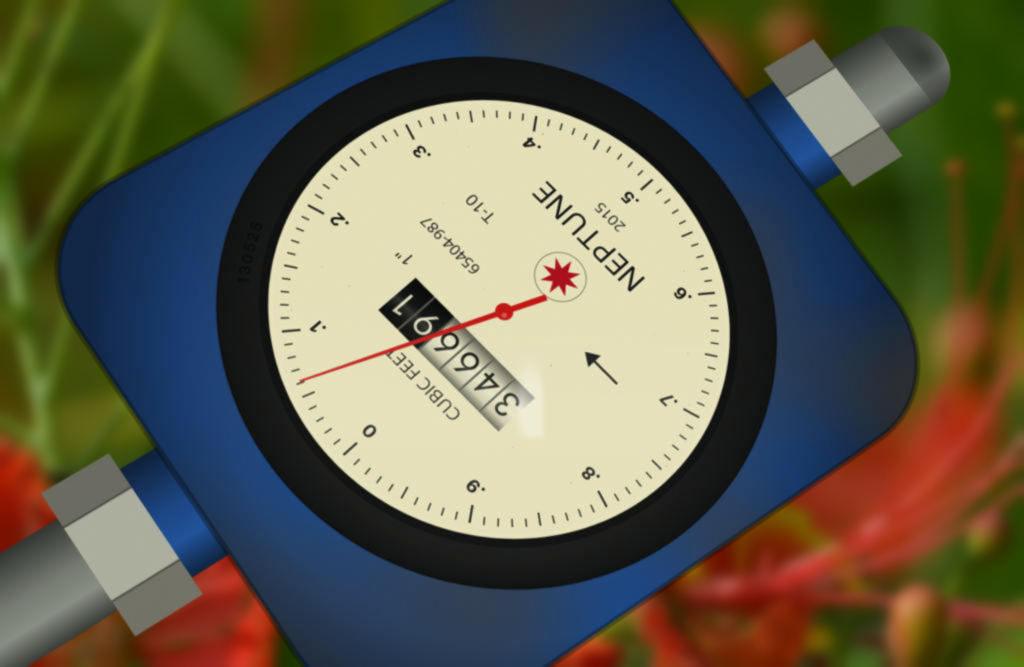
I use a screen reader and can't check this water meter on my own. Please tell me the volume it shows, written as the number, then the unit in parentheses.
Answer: 346691.06 (ft³)
